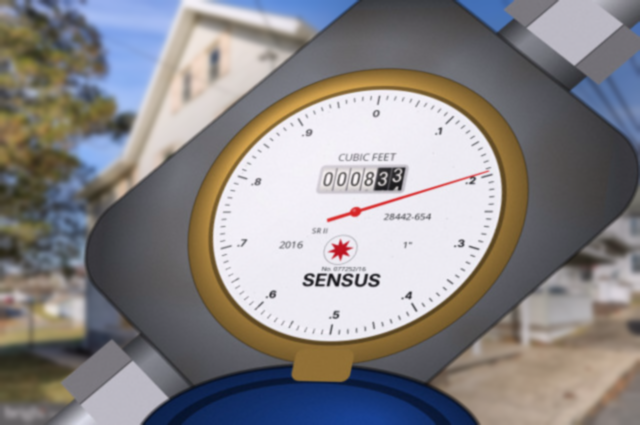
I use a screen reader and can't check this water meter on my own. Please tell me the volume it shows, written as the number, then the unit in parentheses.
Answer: 833.19 (ft³)
